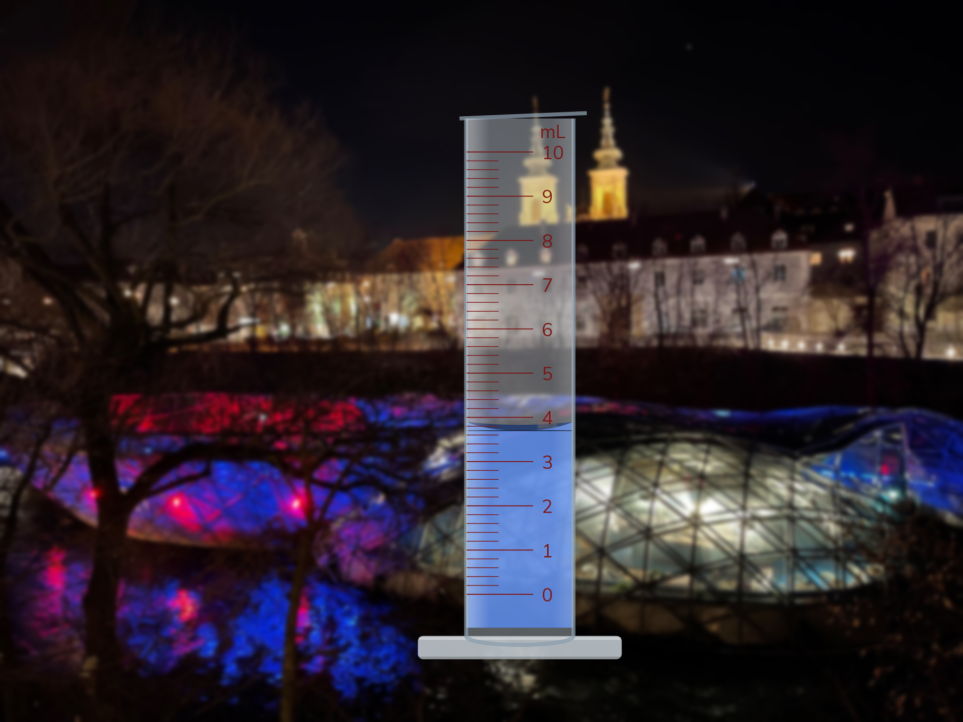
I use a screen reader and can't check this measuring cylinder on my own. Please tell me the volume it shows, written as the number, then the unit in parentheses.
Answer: 3.7 (mL)
